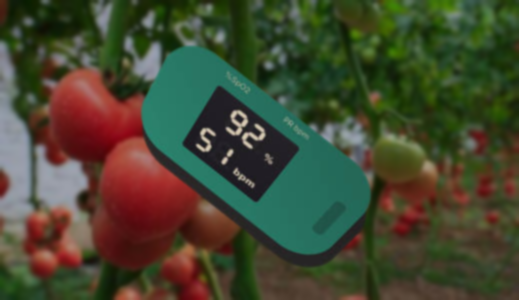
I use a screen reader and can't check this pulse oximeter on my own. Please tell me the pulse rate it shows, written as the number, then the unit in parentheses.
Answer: 51 (bpm)
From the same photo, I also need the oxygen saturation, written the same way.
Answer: 92 (%)
